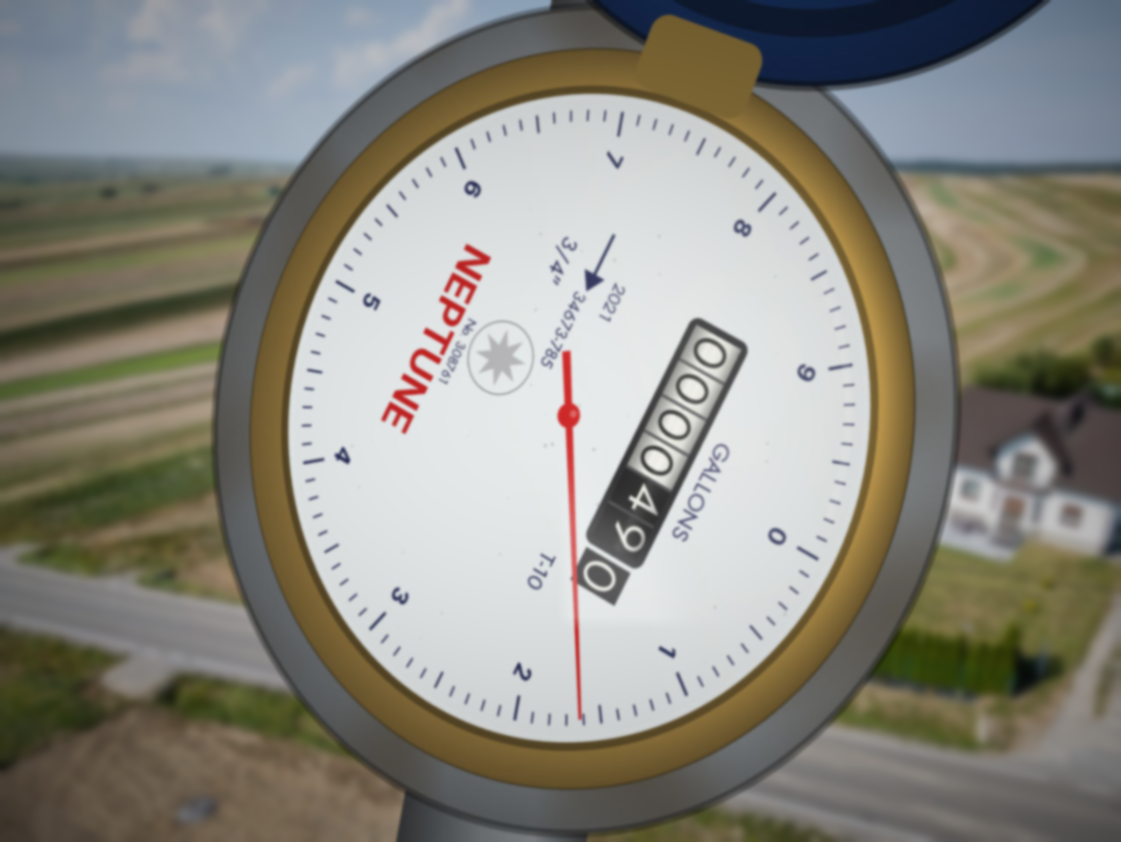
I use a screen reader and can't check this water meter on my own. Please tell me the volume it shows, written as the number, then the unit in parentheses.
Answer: 491.6 (gal)
